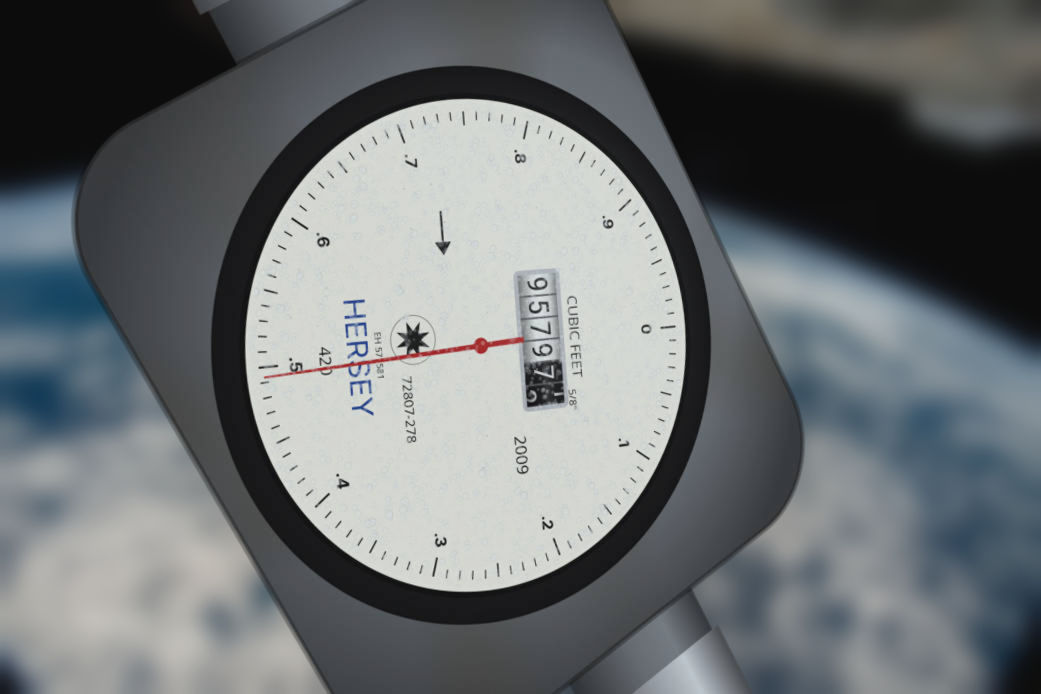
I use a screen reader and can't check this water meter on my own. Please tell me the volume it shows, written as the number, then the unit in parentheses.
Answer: 957971.49 (ft³)
